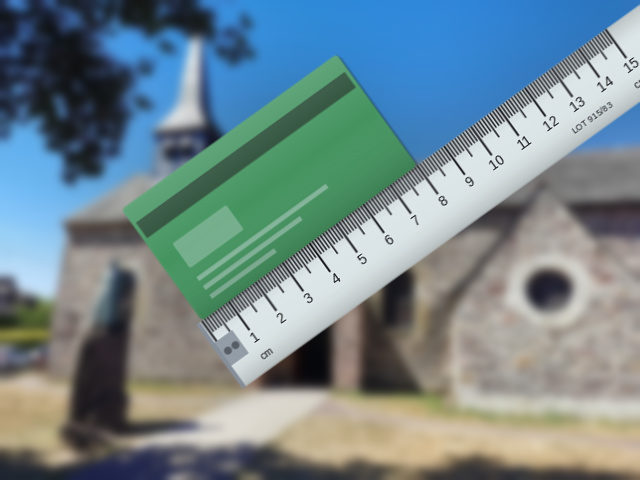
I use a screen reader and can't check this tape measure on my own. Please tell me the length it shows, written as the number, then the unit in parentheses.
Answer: 8 (cm)
